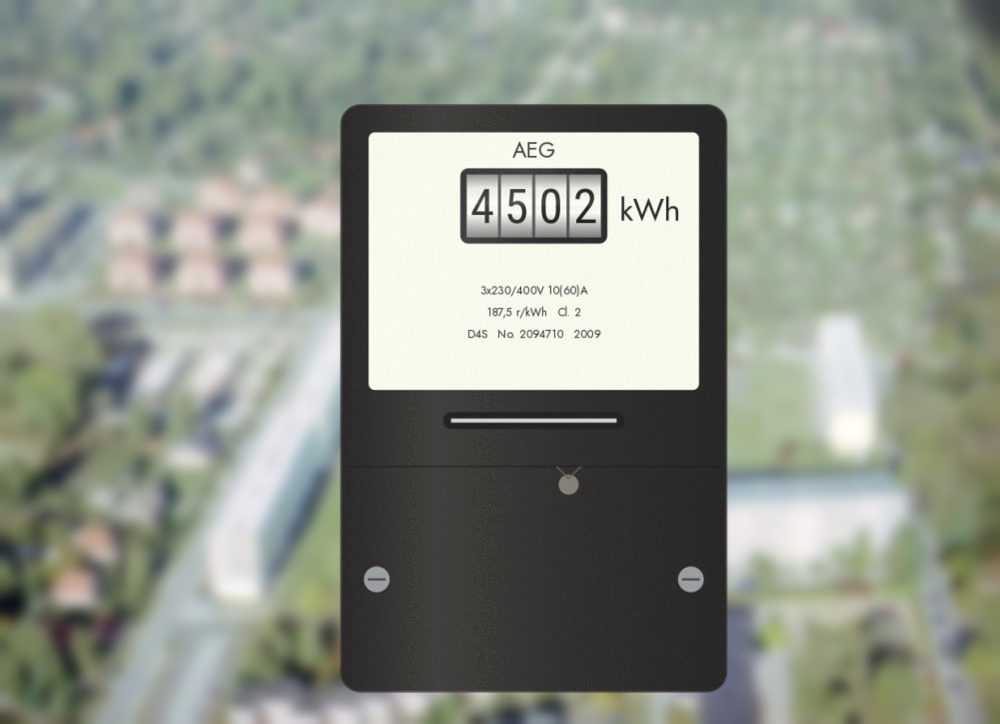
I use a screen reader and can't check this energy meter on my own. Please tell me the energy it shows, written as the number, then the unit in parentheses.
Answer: 4502 (kWh)
